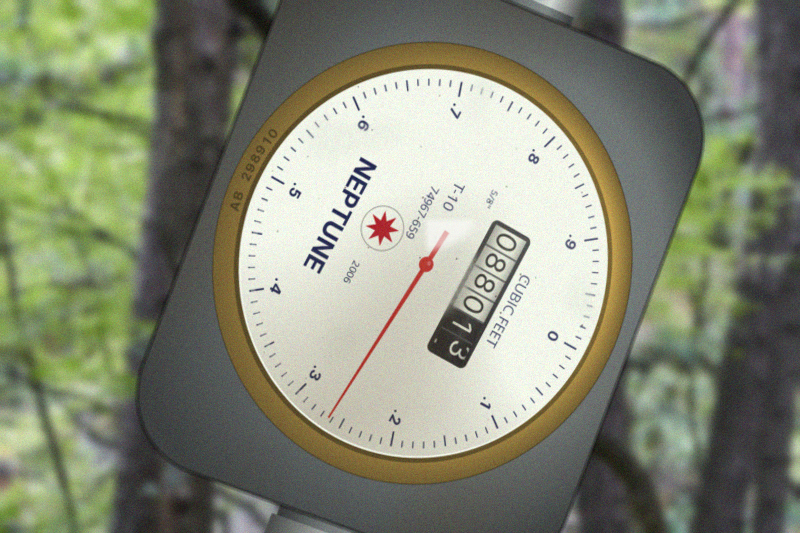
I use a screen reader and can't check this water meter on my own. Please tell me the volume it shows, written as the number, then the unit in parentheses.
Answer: 88013.26 (ft³)
